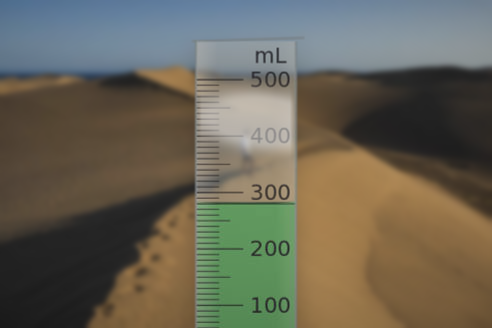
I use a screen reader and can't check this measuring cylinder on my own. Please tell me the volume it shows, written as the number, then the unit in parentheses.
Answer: 280 (mL)
